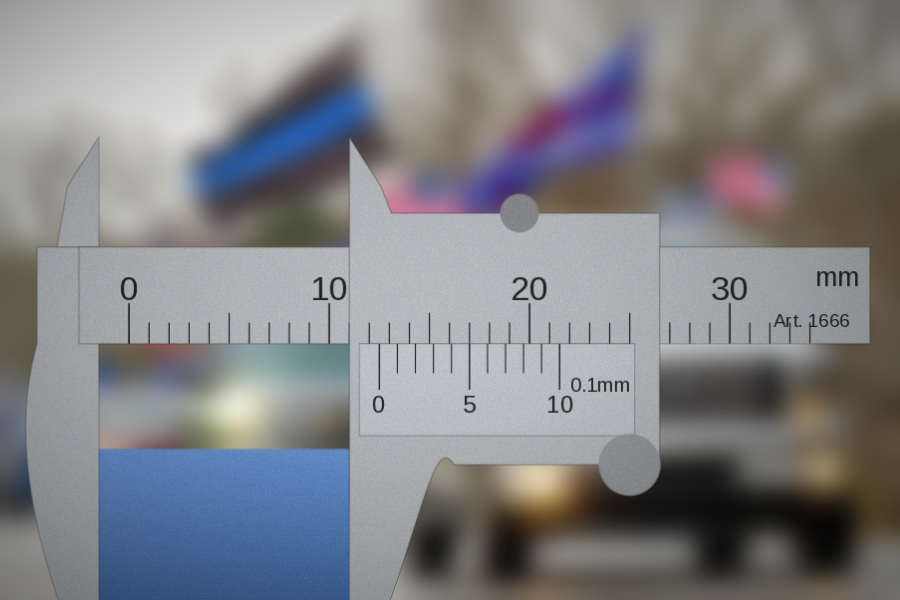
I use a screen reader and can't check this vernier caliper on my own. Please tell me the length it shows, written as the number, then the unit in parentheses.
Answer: 12.5 (mm)
